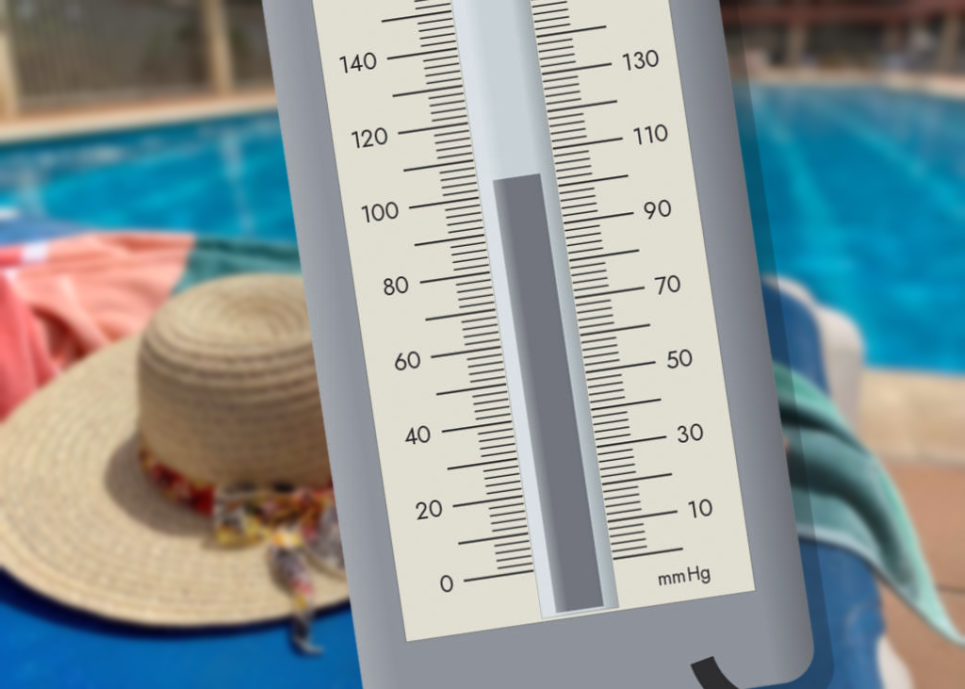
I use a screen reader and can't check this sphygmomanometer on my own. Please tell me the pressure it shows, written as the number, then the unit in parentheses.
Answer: 104 (mmHg)
